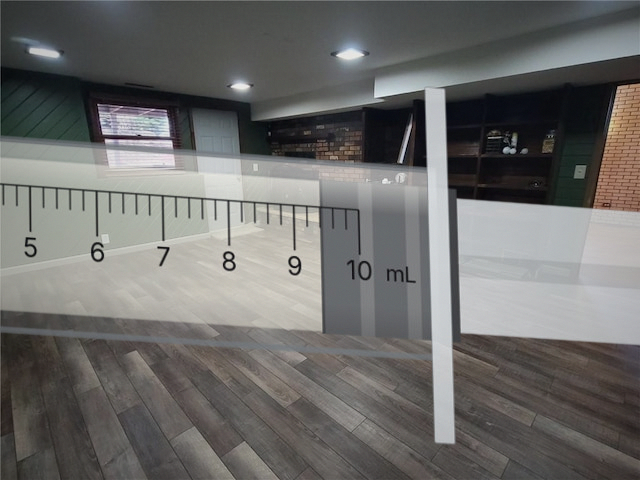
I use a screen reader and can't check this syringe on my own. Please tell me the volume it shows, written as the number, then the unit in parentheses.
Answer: 9.4 (mL)
